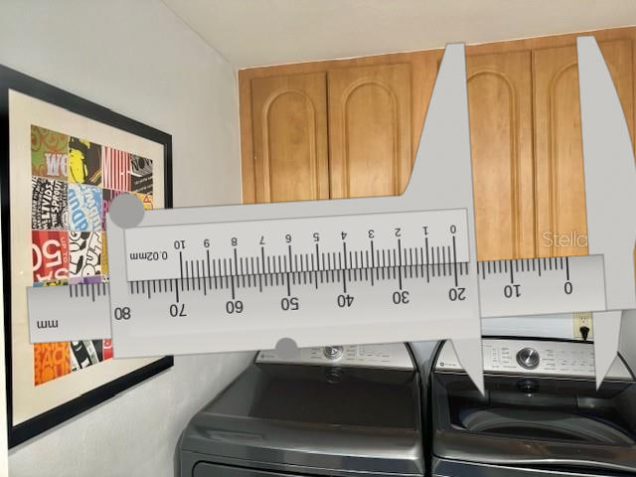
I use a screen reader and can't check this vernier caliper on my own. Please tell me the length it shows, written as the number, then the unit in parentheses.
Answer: 20.0 (mm)
